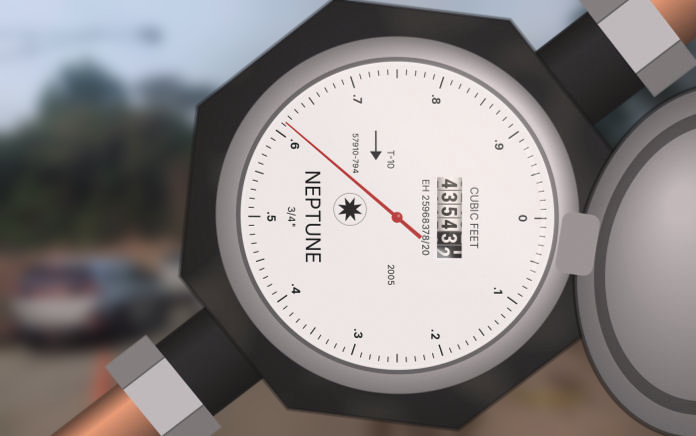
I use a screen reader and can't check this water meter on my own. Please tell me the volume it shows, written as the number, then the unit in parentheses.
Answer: 435431.61 (ft³)
